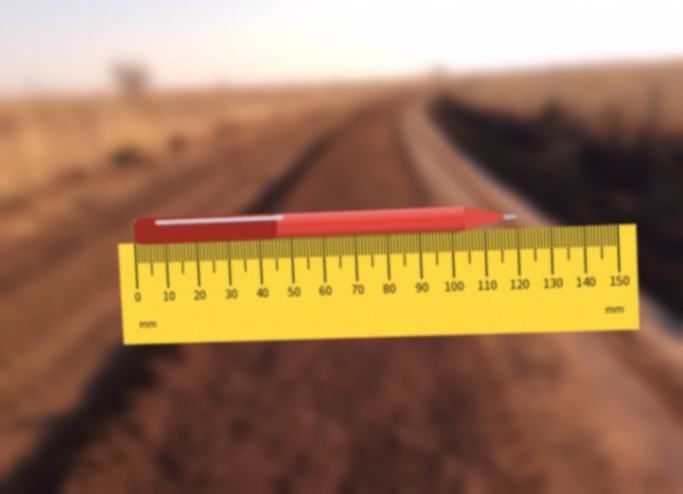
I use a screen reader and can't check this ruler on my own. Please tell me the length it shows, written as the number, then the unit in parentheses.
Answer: 120 (mm)
